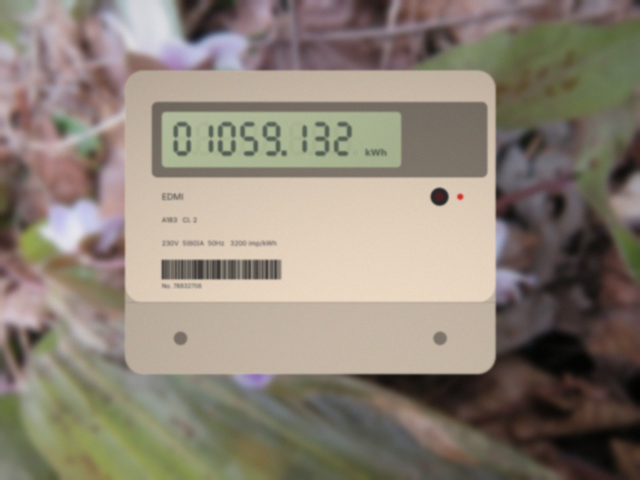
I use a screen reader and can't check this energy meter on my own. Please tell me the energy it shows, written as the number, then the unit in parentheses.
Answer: 1059.132 (kWh)
